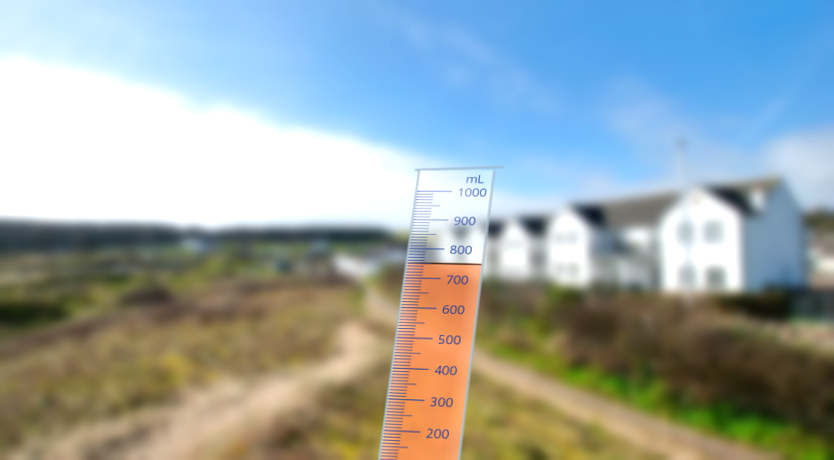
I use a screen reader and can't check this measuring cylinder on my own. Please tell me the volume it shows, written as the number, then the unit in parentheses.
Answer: 750 (mL)
